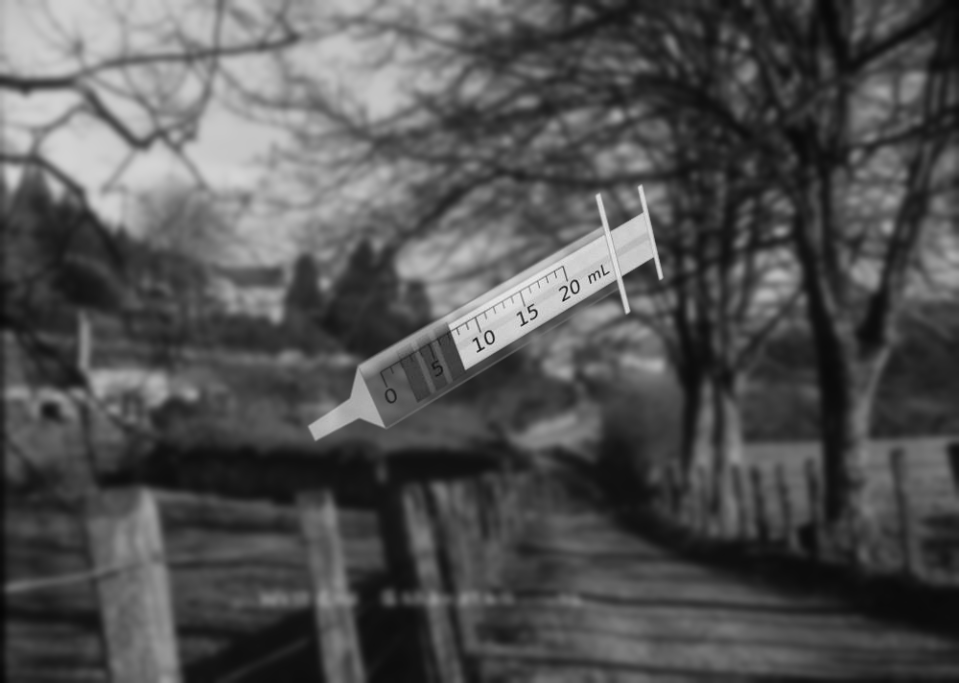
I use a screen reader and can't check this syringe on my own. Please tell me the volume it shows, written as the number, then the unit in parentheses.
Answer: 2 (mL)
